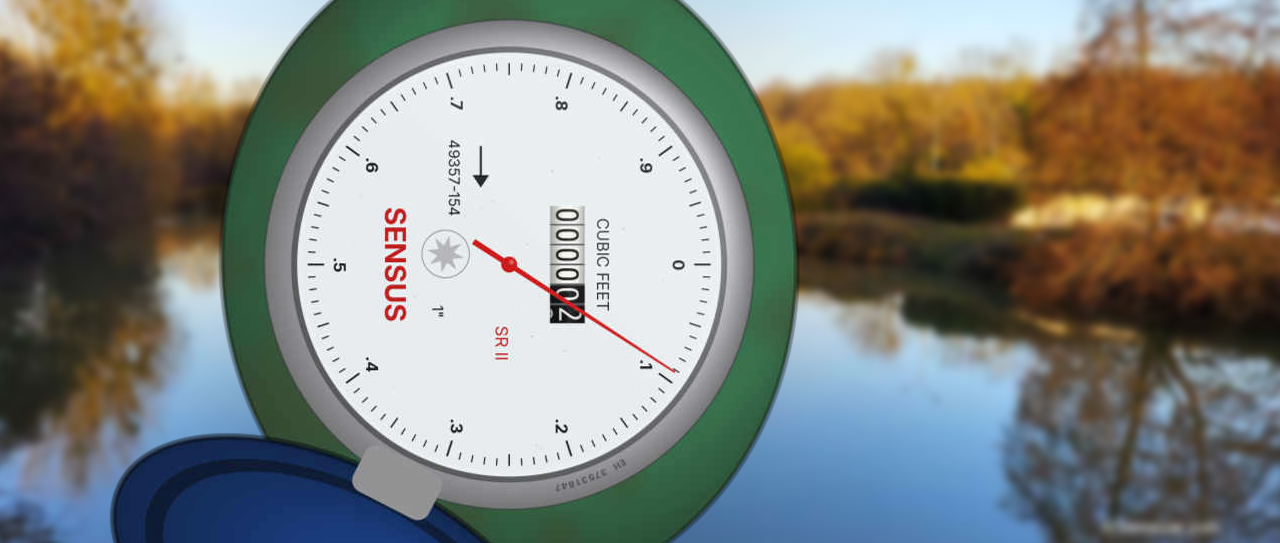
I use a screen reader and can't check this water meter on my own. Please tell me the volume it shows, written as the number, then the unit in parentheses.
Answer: 2.09 (ft³)
